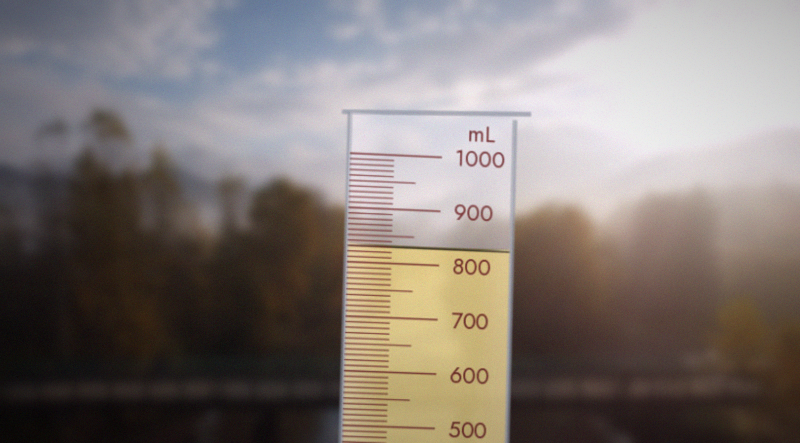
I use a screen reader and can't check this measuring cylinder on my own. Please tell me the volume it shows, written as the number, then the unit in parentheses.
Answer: 830 (mL)
